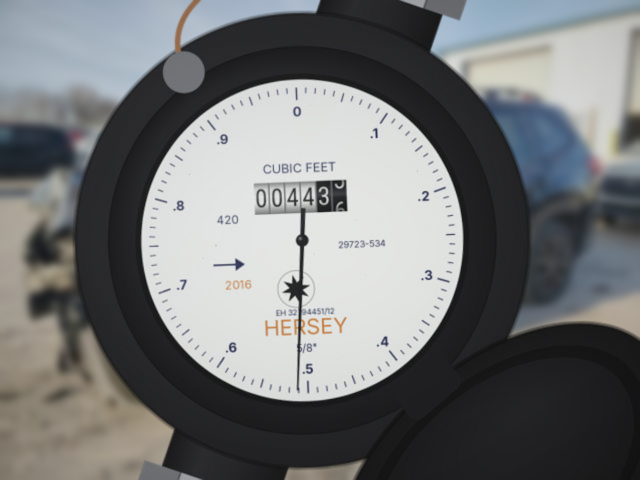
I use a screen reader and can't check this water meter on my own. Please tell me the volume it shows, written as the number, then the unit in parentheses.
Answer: 4435.51 (ft³)
